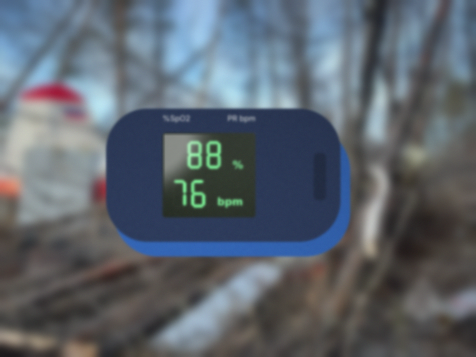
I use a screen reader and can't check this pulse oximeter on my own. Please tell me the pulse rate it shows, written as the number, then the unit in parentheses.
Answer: 76 (bpm)
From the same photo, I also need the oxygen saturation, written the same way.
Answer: 88 (%)
